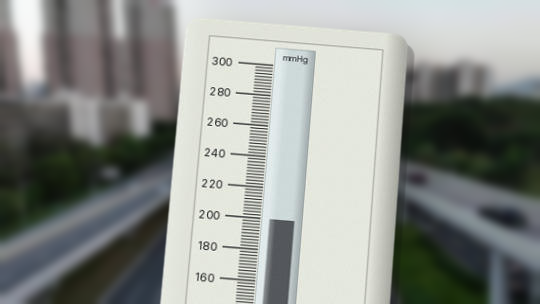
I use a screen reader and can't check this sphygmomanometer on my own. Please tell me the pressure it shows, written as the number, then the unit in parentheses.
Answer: 200 (mmHg)
